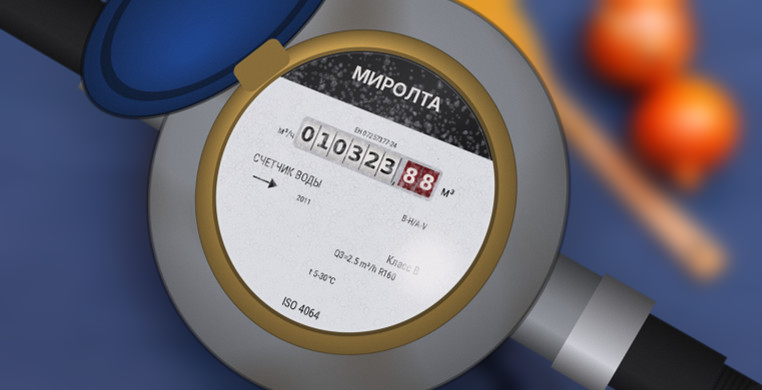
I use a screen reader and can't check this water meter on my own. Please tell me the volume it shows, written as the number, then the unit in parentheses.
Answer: 10323.88 (m³)
